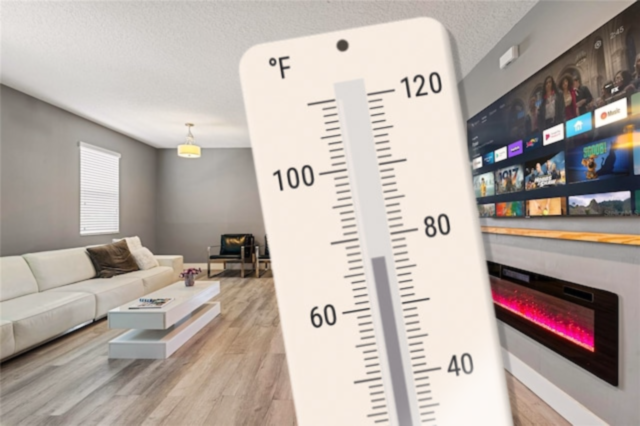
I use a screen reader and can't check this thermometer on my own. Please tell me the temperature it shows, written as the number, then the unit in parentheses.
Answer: 74 (°F)
